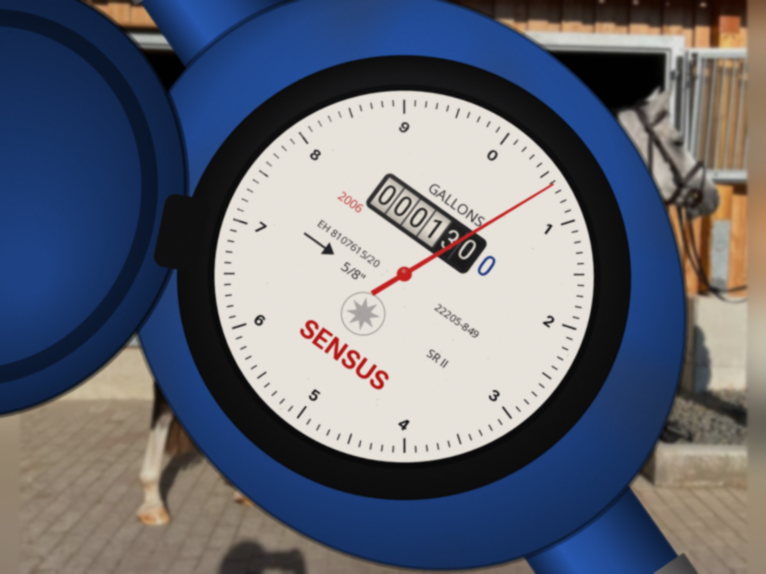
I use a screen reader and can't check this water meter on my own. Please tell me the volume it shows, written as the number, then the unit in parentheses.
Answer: 1300.6 (gal)
